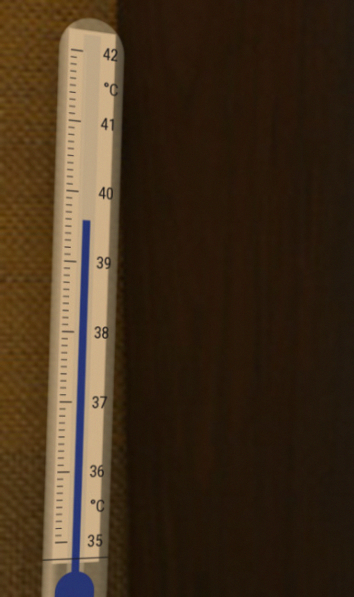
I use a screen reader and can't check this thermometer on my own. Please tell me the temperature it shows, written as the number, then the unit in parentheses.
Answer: 39.6 (°C)
